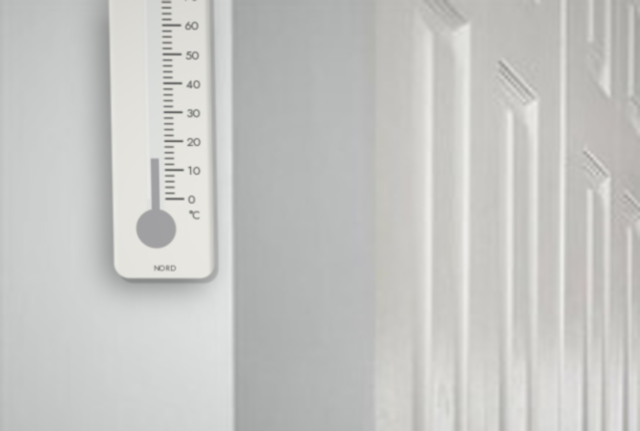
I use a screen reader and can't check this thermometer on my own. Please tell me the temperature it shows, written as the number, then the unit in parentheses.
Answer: 14 (°C)
